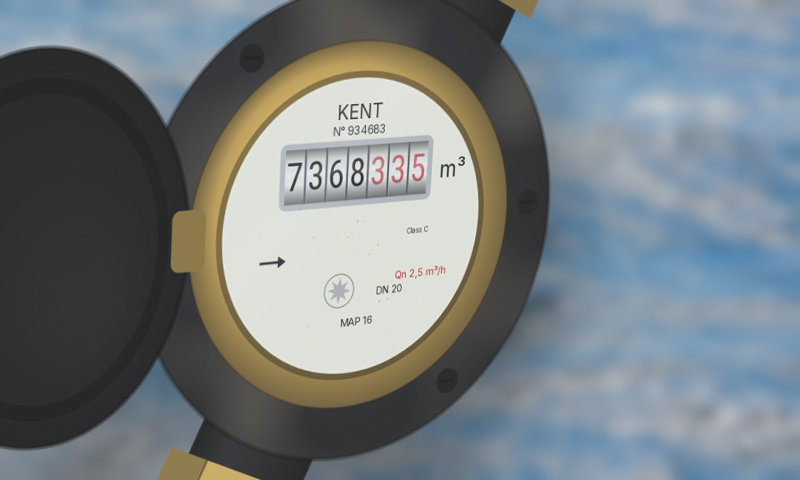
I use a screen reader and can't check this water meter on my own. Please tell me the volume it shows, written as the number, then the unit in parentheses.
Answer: 7368.335 (m³)
